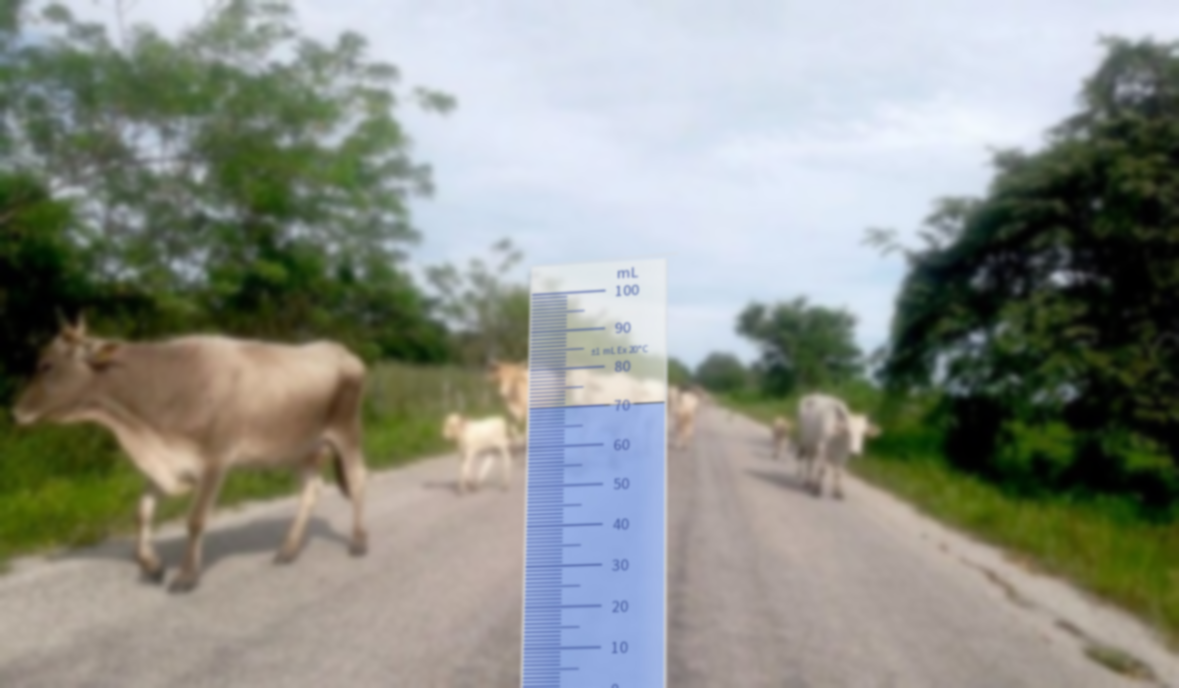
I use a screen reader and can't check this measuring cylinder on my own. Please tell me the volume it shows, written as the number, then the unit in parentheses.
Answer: 70 (mL)
